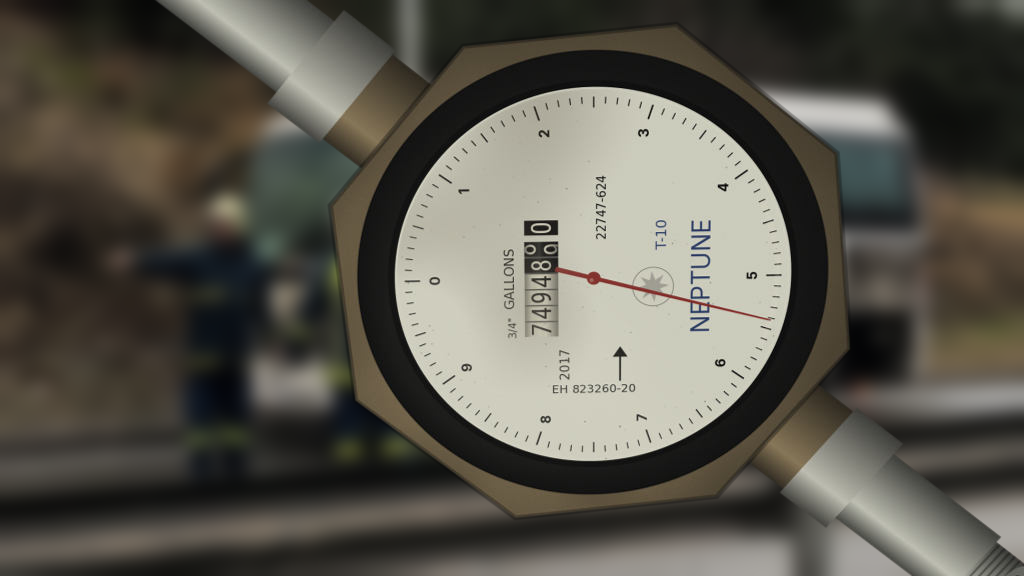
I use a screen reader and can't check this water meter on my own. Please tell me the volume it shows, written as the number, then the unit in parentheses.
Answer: 7494885.4 (gal)
